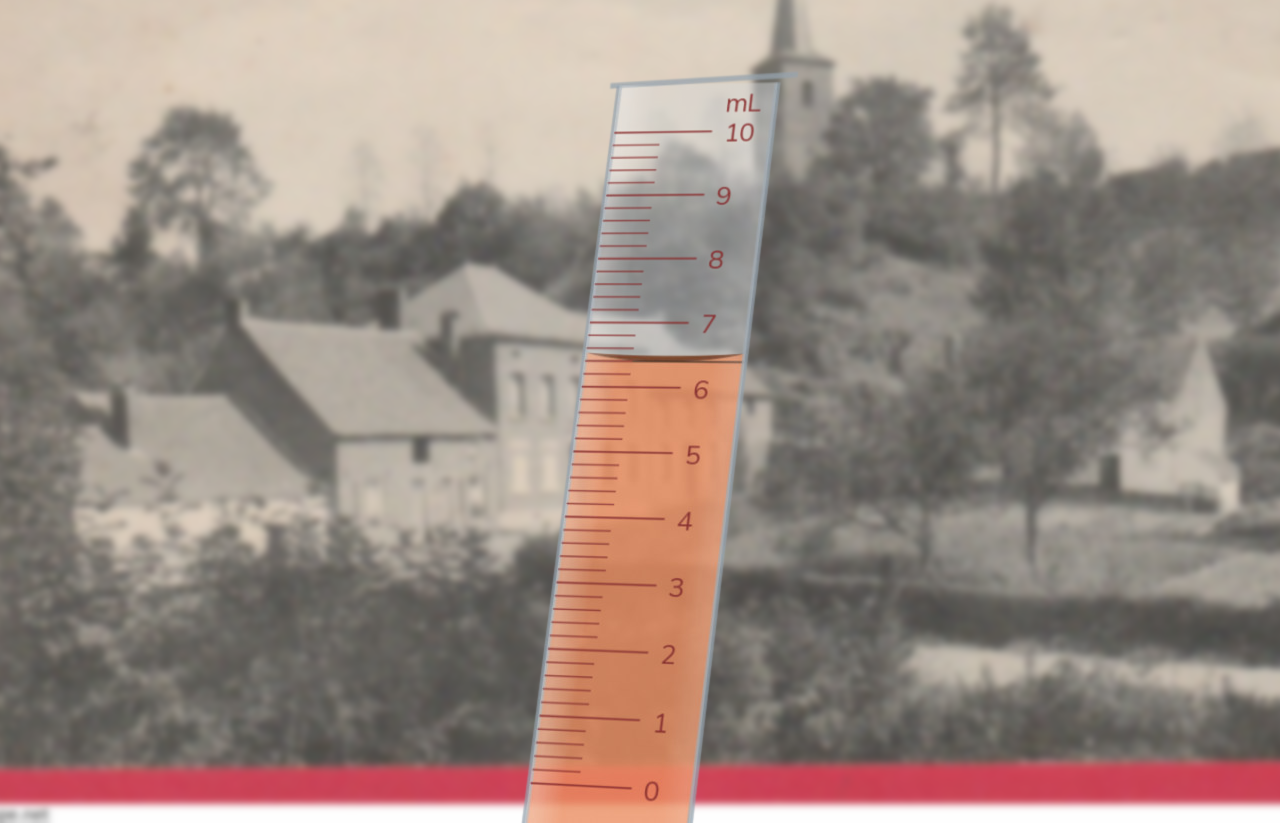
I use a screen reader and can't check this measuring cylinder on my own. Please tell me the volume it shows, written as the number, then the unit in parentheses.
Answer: 6.4 (mL)
